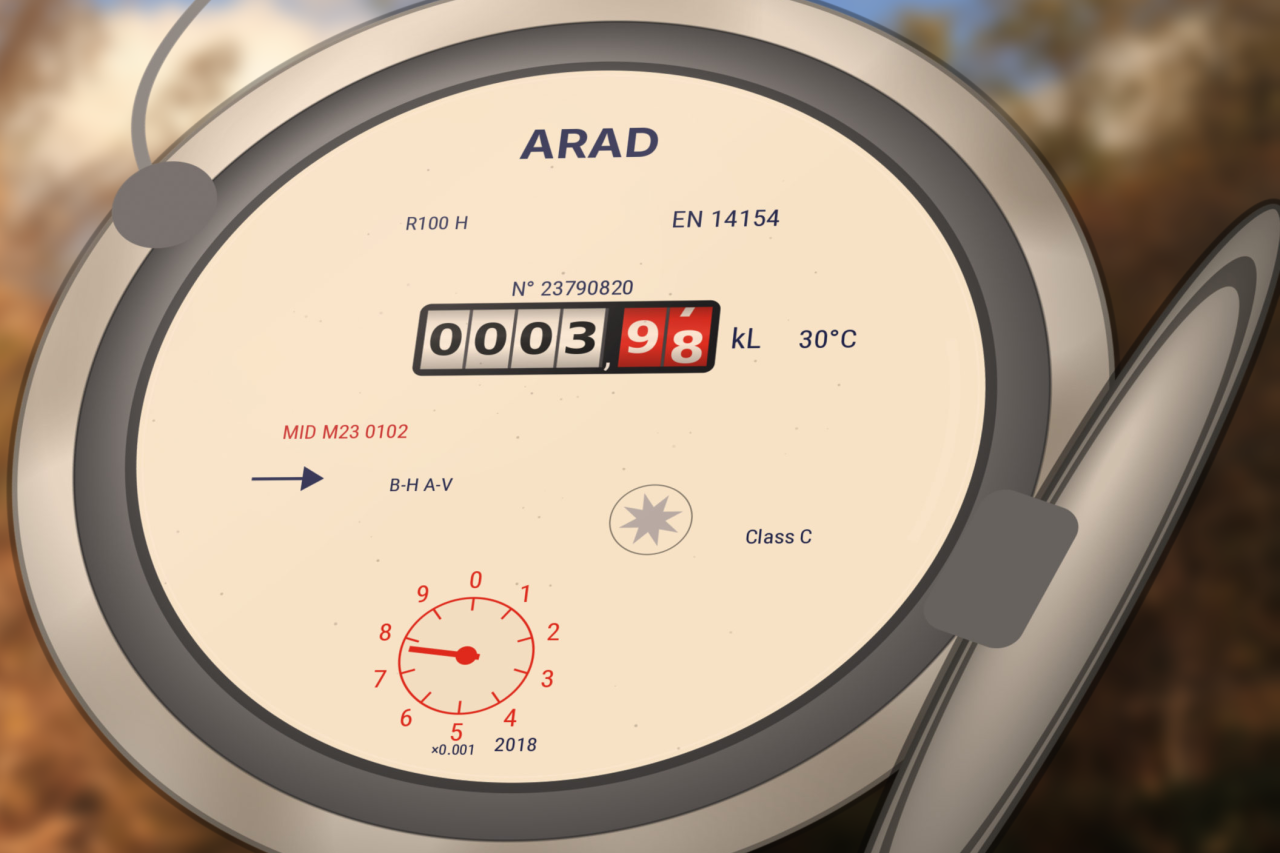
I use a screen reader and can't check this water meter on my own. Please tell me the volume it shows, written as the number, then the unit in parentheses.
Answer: 3.977 (kL)
